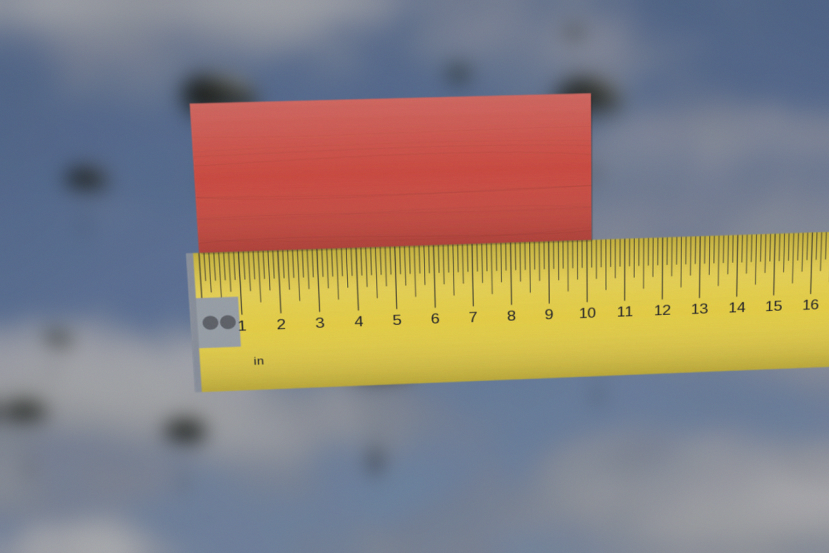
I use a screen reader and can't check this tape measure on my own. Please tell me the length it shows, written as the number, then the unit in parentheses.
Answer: 10.125 (in)
